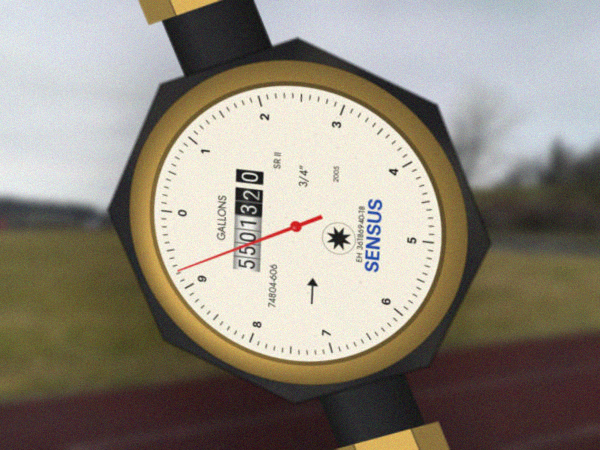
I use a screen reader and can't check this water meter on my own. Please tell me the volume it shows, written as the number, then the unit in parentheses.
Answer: 5501319.2 (gal)
